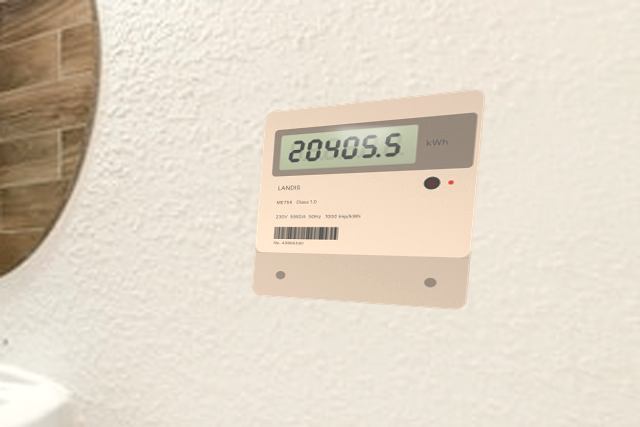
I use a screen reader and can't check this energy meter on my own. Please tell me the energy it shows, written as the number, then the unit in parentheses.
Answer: 20405.5 (kWh)
